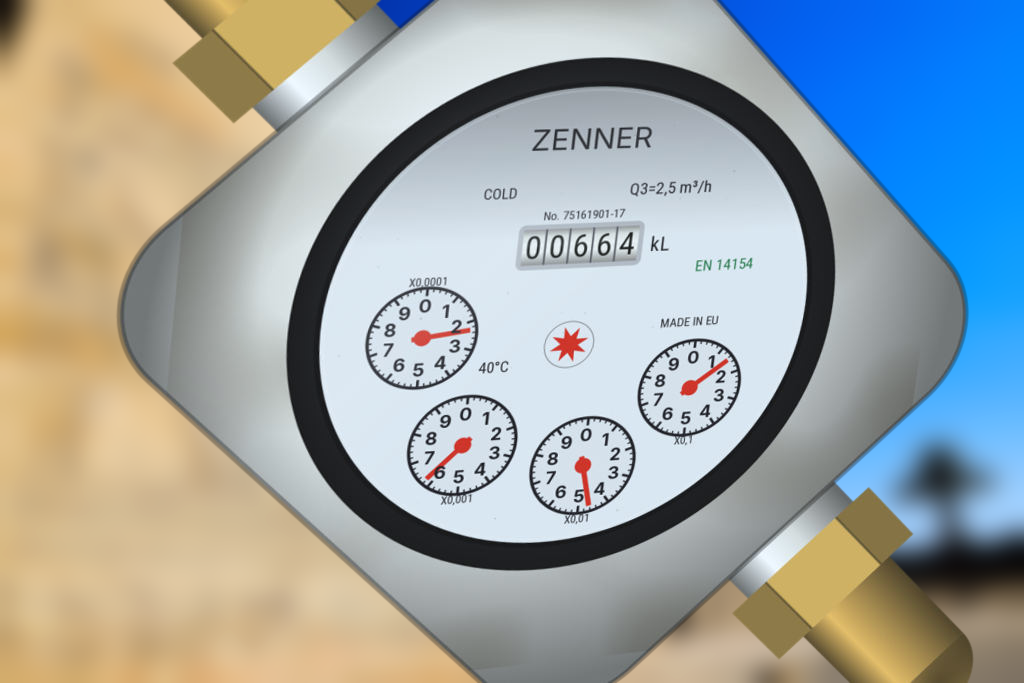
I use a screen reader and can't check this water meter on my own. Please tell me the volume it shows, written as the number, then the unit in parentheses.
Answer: 664.1462 (kL)
